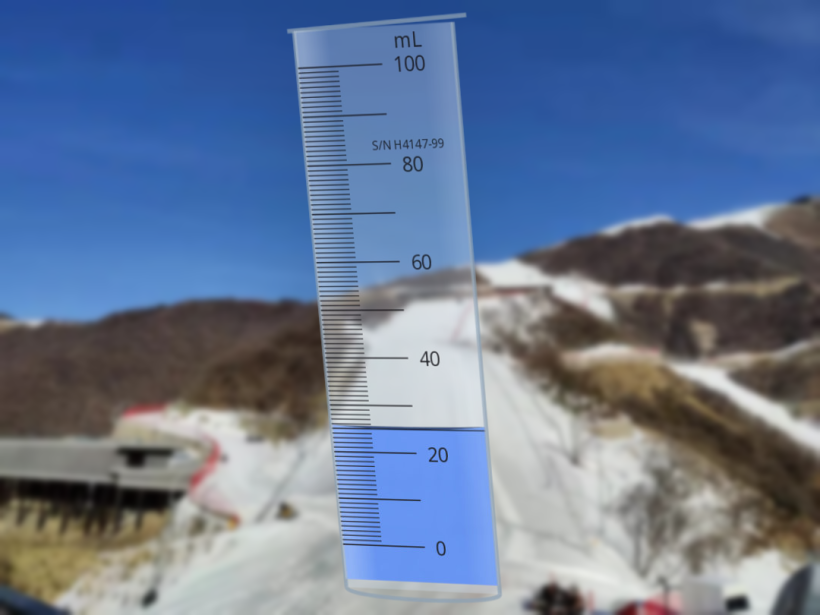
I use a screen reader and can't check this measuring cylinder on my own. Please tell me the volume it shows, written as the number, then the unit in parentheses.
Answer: 25 (mL)
